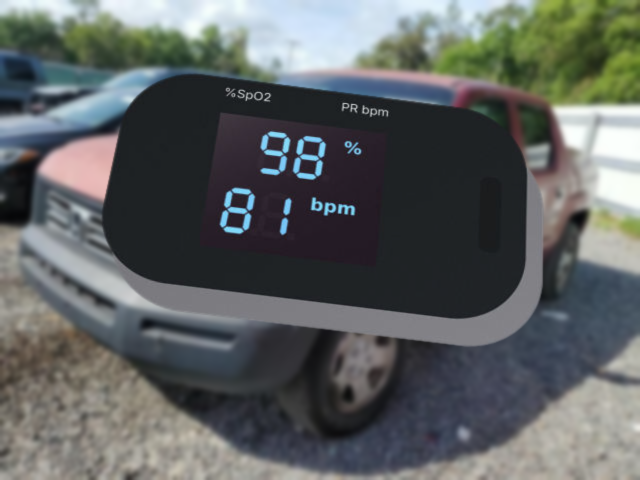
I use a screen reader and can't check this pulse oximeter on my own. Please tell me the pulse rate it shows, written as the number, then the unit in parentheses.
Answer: 81 (bpm)
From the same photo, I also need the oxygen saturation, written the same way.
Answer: 98 (%)
